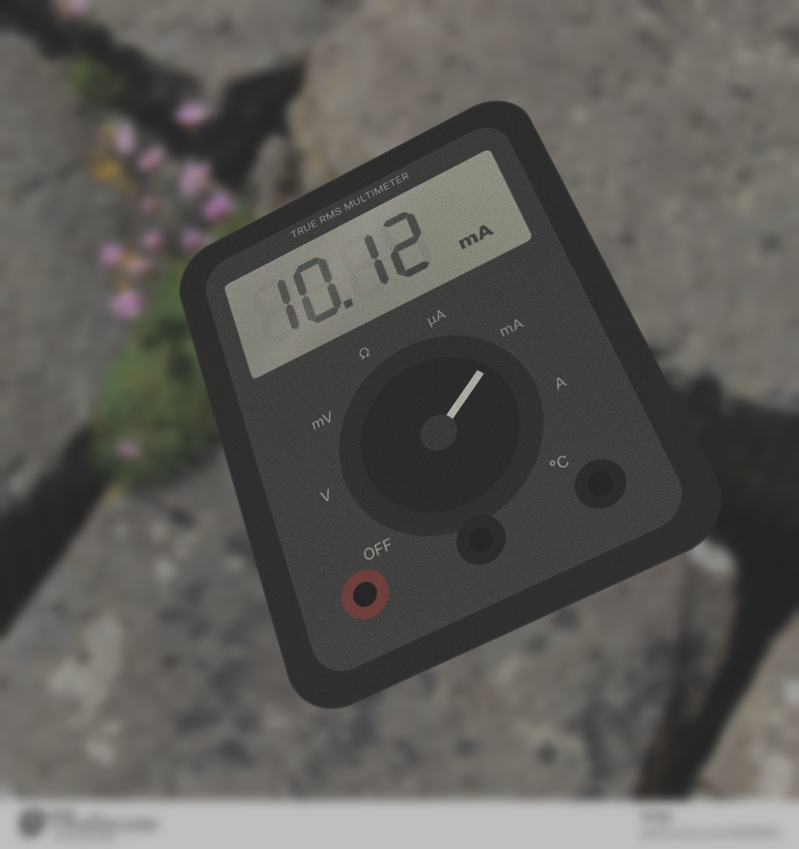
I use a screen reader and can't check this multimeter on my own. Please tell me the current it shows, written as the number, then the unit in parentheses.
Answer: 10.12 (mA)
